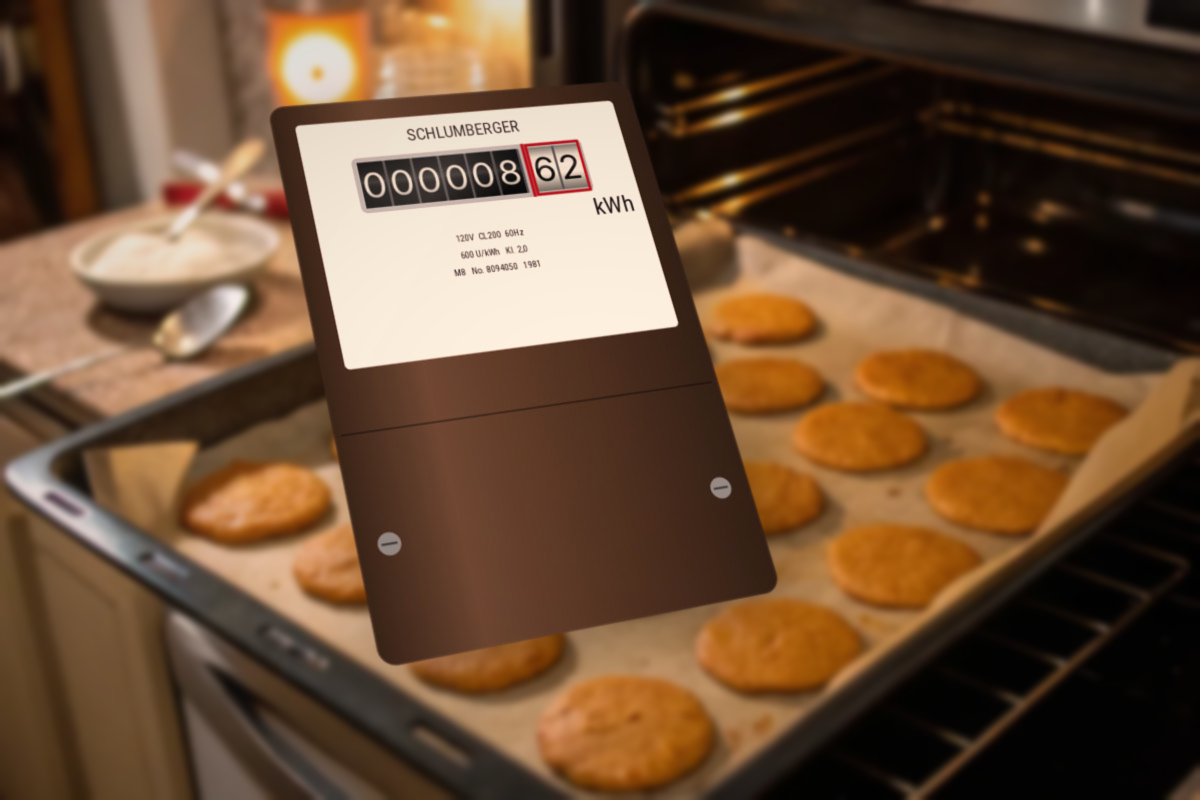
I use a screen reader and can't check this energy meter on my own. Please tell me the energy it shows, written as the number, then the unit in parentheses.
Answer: 8.62 (kWh)
